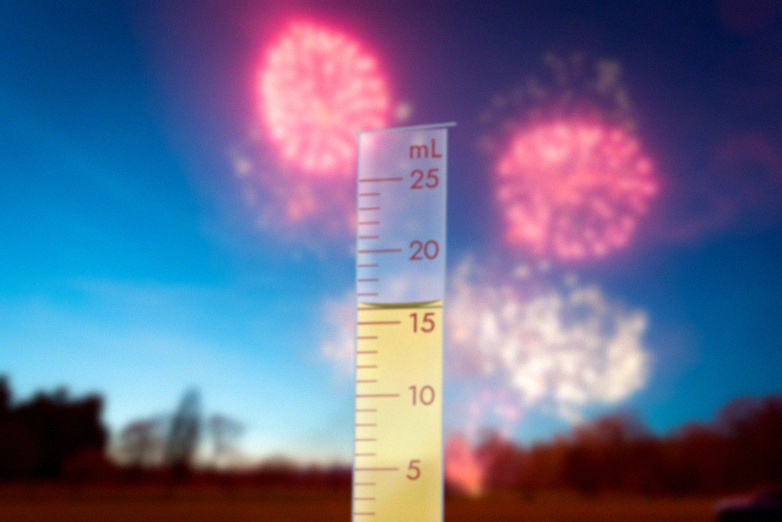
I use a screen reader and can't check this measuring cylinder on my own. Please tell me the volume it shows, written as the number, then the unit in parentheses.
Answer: 16 (mL)
